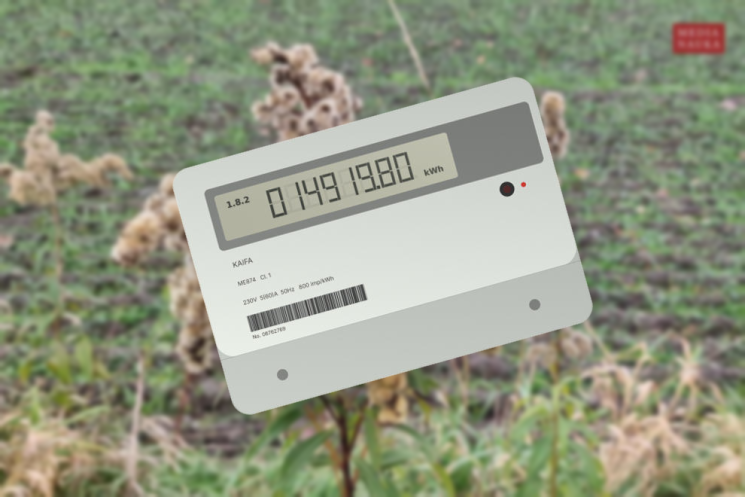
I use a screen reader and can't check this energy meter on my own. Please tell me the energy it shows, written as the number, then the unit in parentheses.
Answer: 14919.80 (kWh)
